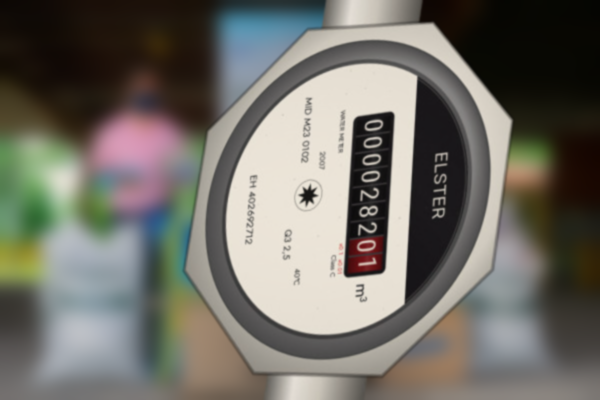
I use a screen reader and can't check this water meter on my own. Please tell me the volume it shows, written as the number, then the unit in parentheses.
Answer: 282.01 (m³)
